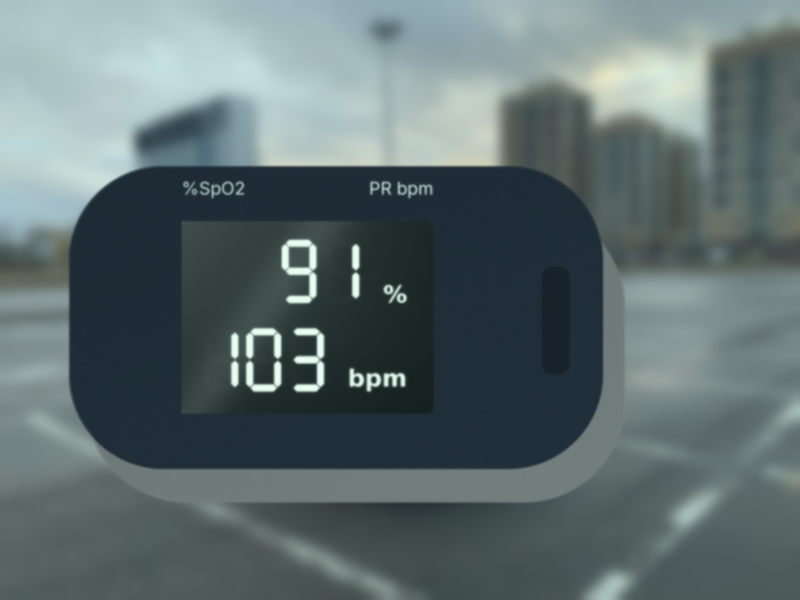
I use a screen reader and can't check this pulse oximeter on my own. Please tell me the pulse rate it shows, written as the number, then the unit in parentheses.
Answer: 103 (bpm)
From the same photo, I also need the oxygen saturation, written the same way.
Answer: 91 (%)
